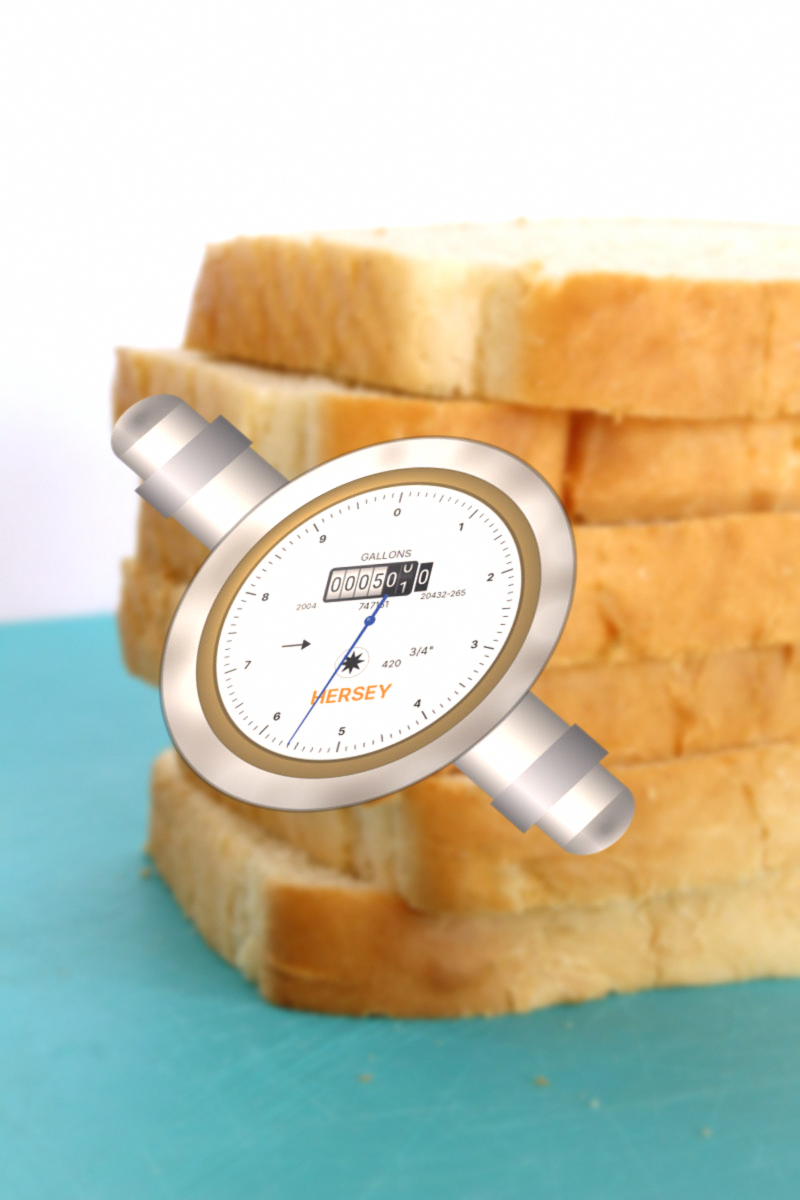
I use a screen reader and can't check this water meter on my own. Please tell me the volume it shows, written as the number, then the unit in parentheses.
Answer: 5005.6 (gal)
